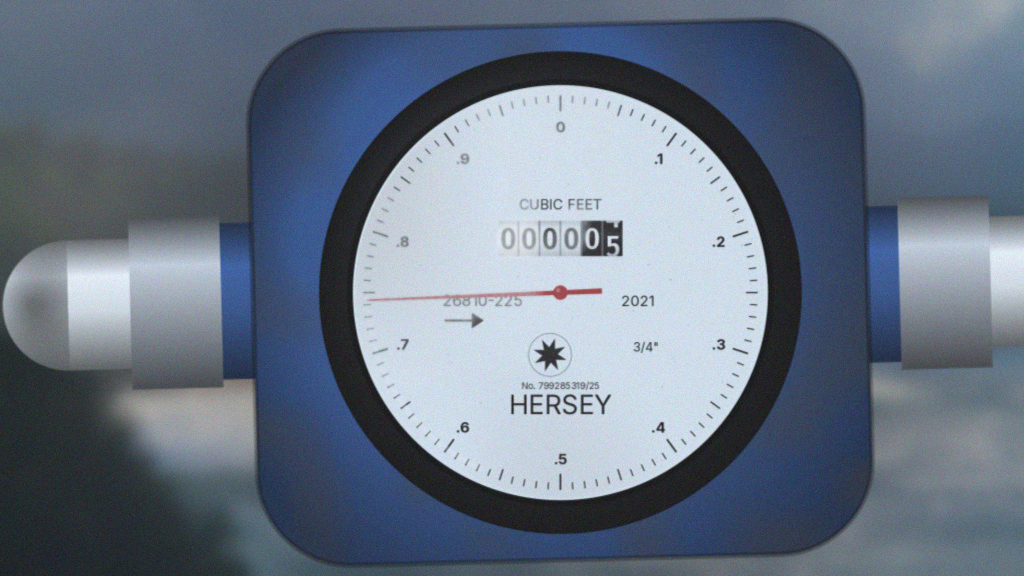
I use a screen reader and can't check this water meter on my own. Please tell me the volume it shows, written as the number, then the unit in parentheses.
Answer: 4.74 (ft³)
